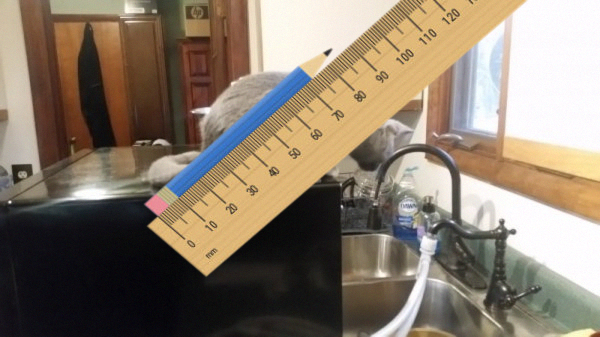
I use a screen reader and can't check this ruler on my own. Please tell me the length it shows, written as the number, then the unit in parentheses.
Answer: 85 (mm)
